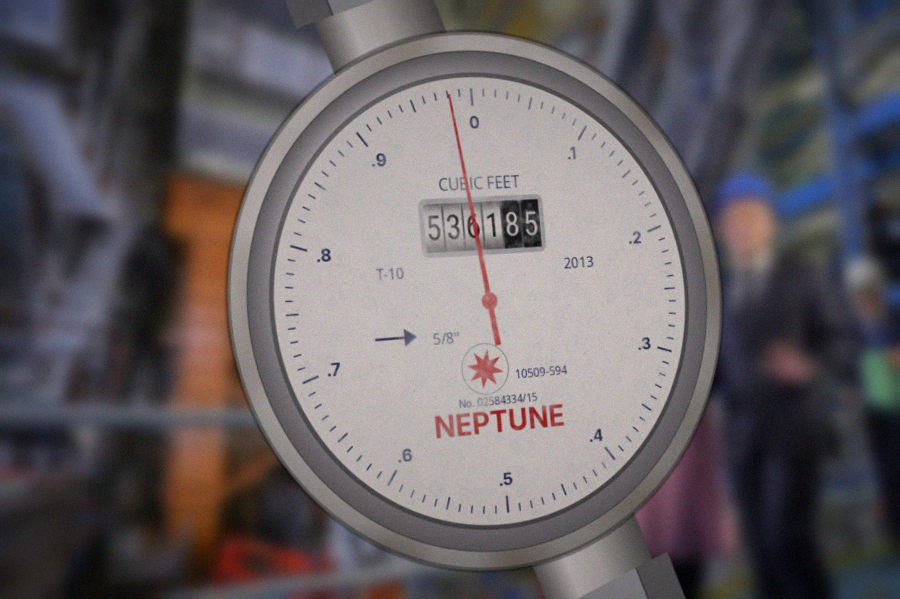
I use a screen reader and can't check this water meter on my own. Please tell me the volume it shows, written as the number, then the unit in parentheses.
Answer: 536184.98 (ft³)
